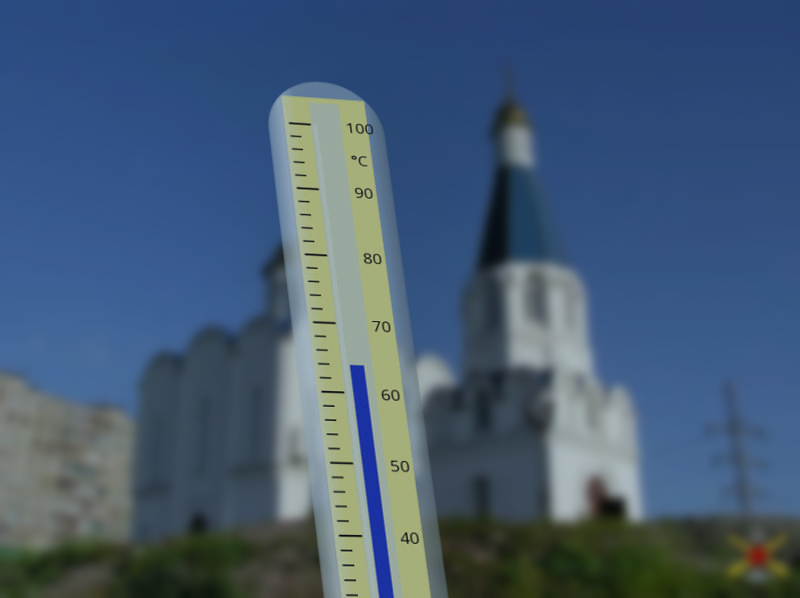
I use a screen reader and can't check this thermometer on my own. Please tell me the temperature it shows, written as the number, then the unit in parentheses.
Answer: 64 (°C)
